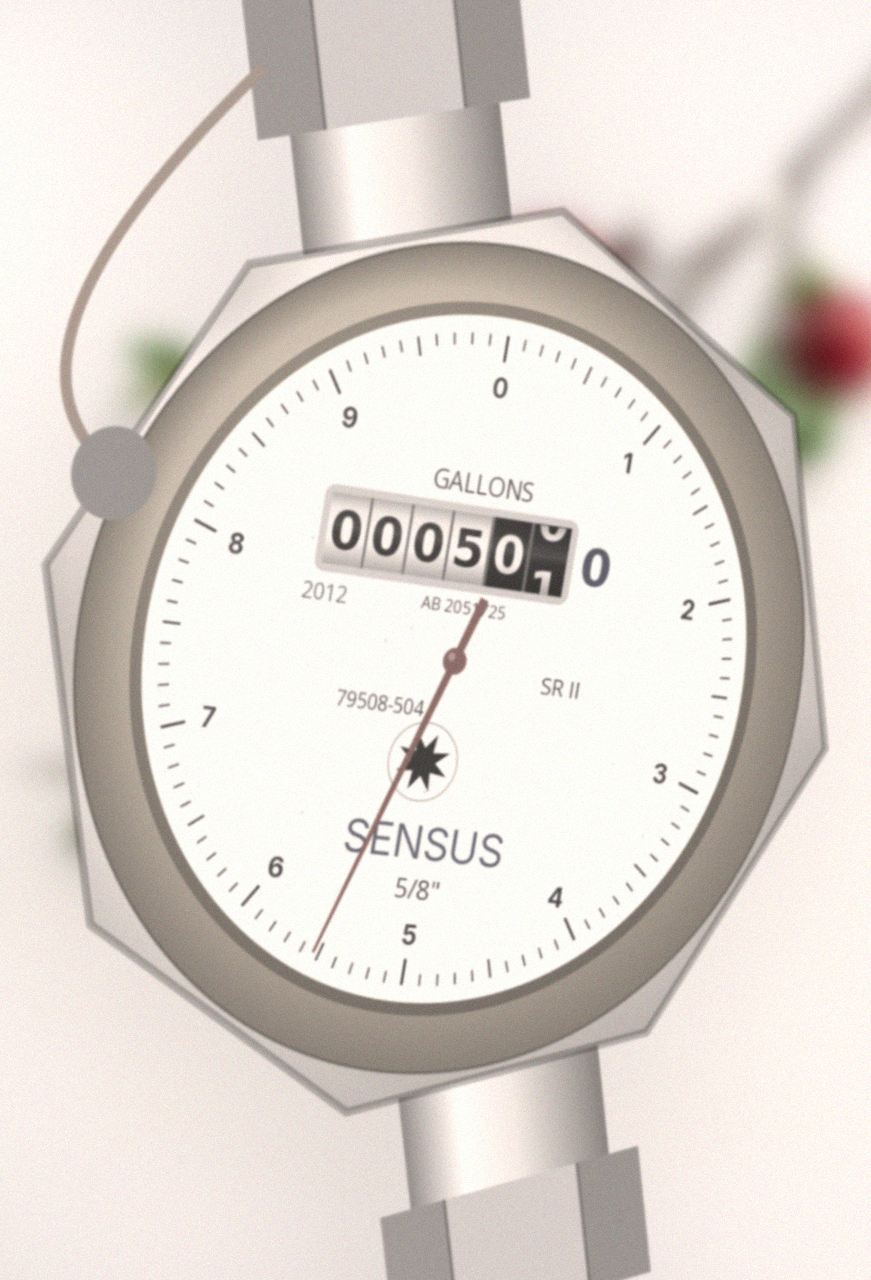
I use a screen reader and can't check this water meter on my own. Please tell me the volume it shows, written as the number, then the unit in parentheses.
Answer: 5005.5 (gal)
